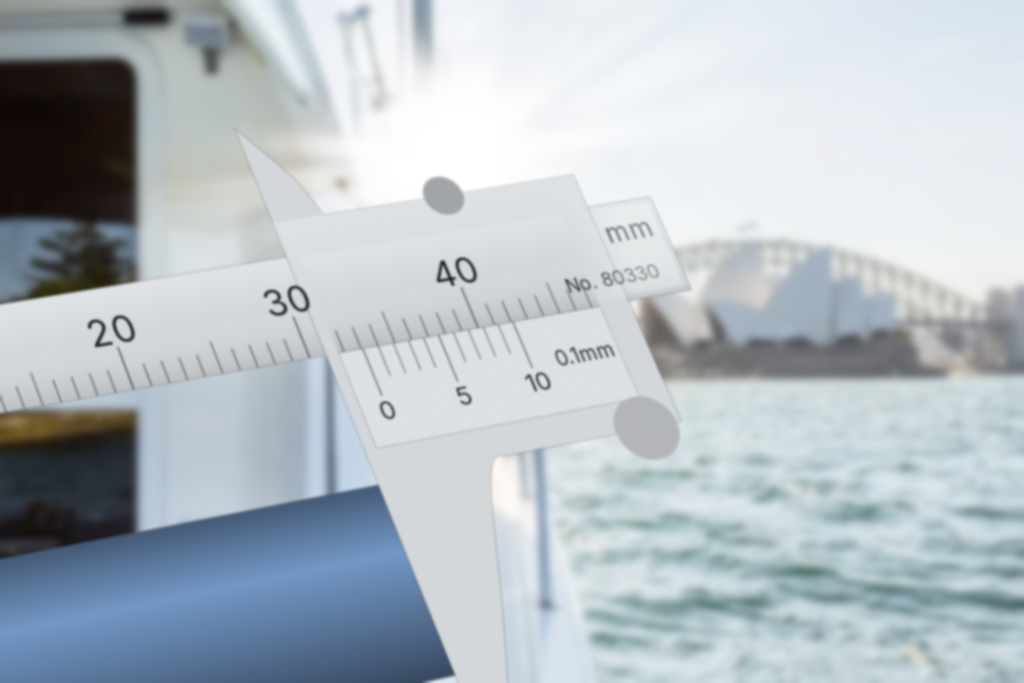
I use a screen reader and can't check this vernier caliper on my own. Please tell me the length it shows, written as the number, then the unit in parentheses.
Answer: 33.1 (mm)
